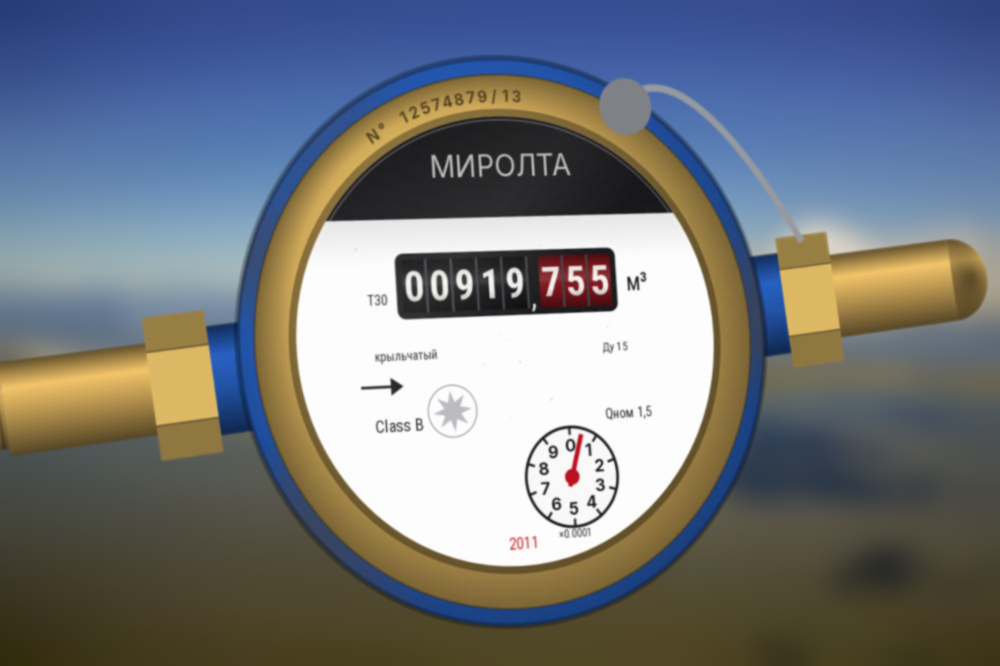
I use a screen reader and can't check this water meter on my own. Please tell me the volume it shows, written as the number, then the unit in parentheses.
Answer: 919.7550 (m³)
